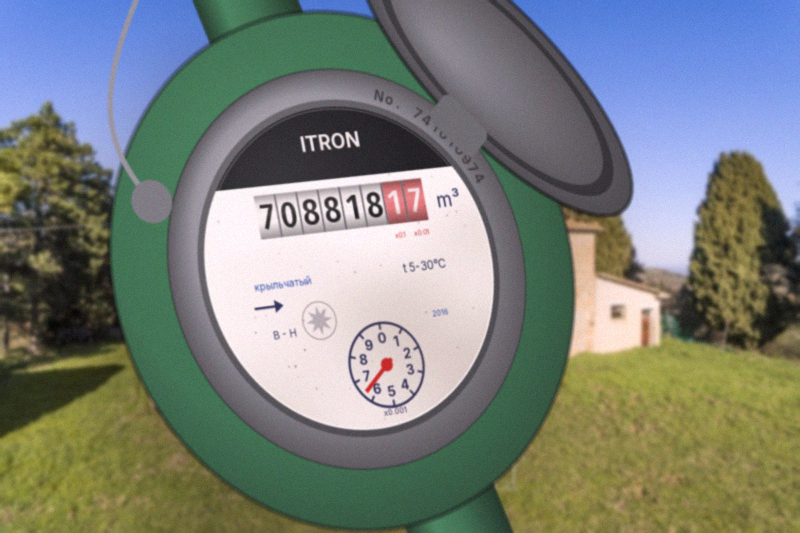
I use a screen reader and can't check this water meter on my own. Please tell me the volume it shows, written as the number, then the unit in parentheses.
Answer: 708818.176 (m³)
